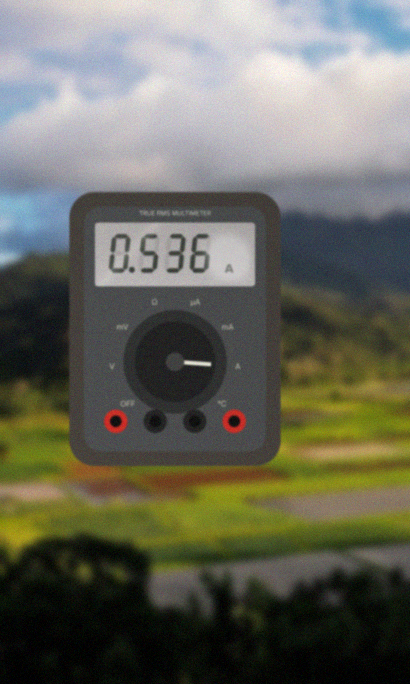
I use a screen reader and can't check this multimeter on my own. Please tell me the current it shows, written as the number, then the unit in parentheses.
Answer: 0.536 (A)
